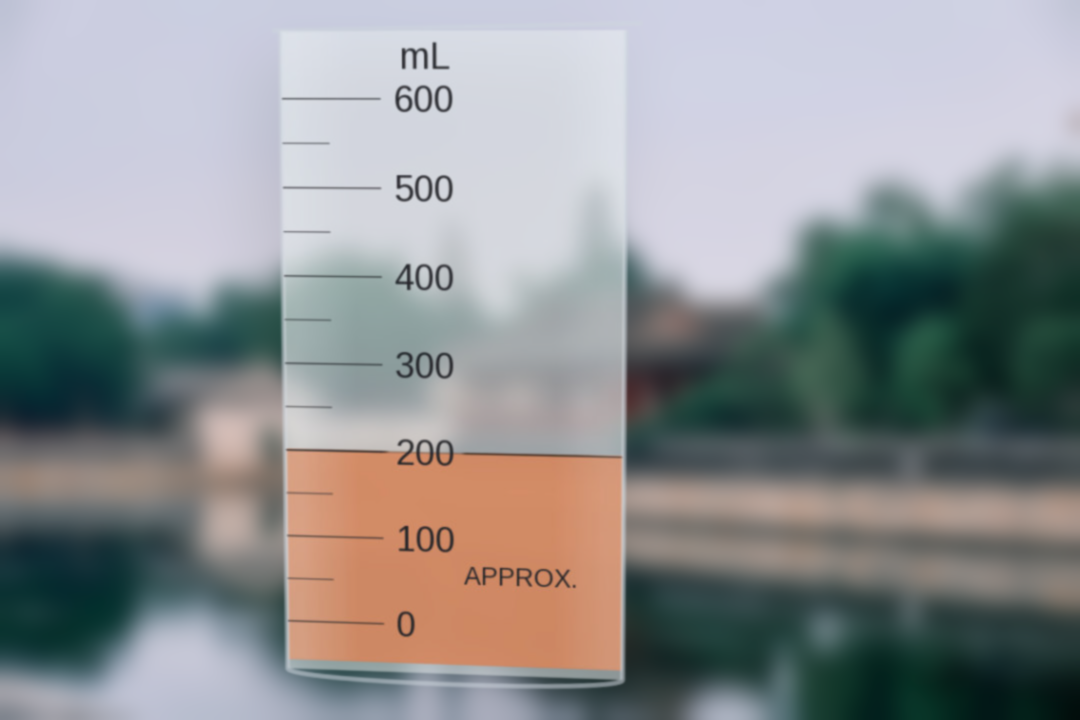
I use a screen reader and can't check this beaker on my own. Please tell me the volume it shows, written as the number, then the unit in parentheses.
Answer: 200 (mL)
